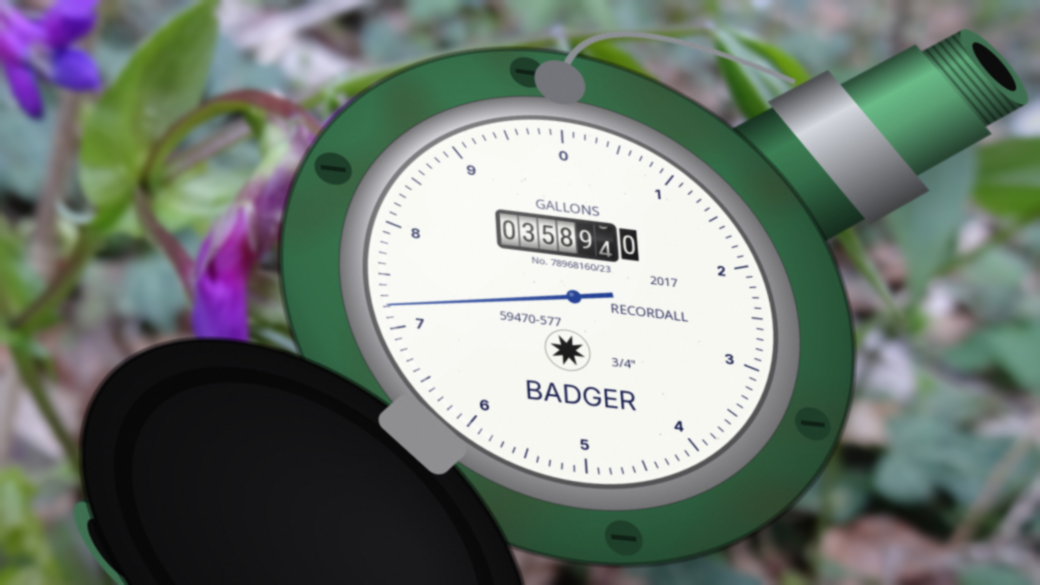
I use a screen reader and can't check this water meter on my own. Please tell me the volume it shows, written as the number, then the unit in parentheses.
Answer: 358937.2 (gal)
